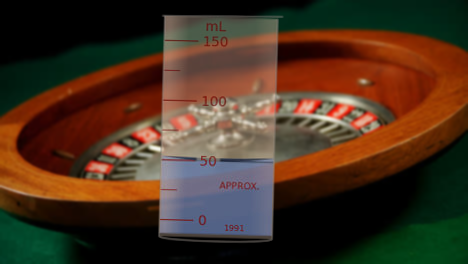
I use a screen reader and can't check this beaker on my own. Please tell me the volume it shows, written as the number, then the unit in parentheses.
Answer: 50 (mL)
